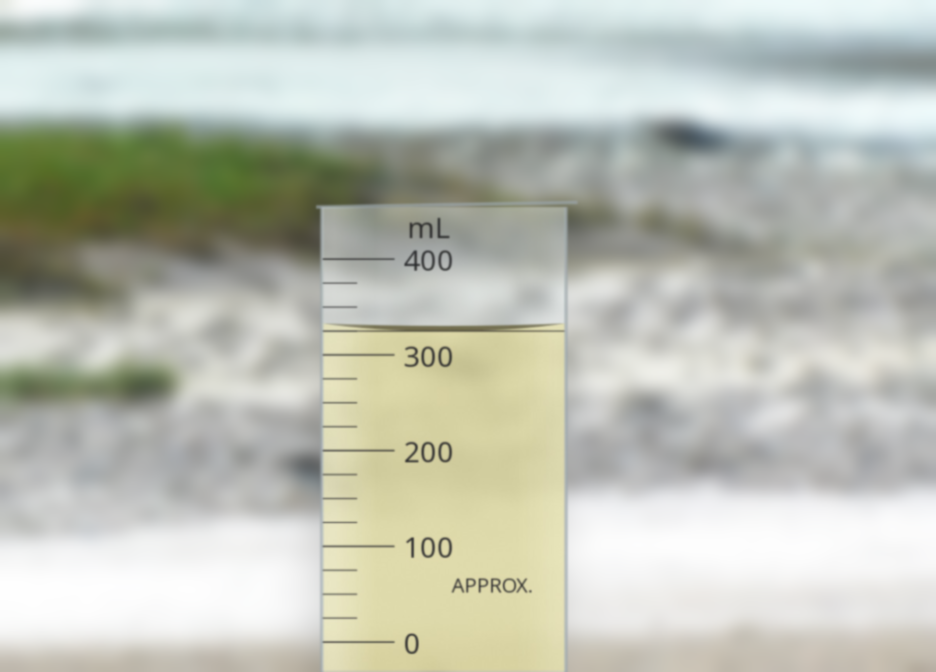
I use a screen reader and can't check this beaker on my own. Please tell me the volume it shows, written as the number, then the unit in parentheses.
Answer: 325 (mL)
